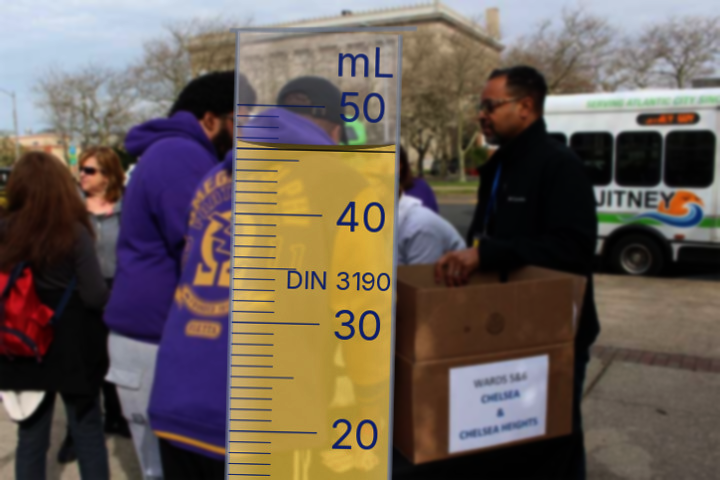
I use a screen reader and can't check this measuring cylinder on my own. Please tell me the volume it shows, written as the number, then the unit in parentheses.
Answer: 46 (mL)
